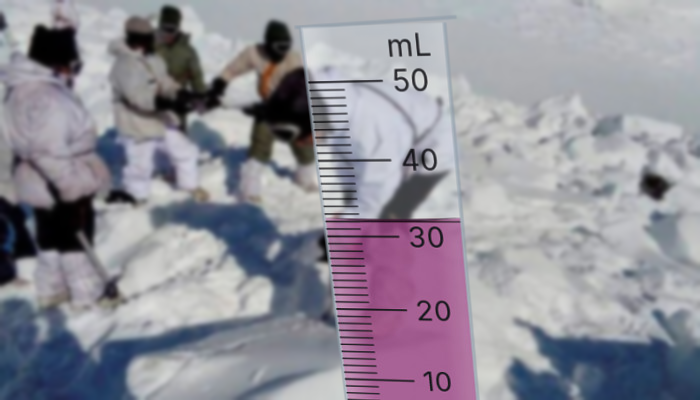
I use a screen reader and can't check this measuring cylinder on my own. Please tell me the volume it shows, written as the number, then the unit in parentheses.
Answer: 32 (mL)
